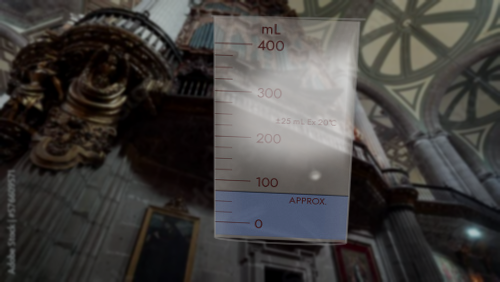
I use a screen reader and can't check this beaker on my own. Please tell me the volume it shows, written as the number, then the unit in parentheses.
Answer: 75 (mL)
